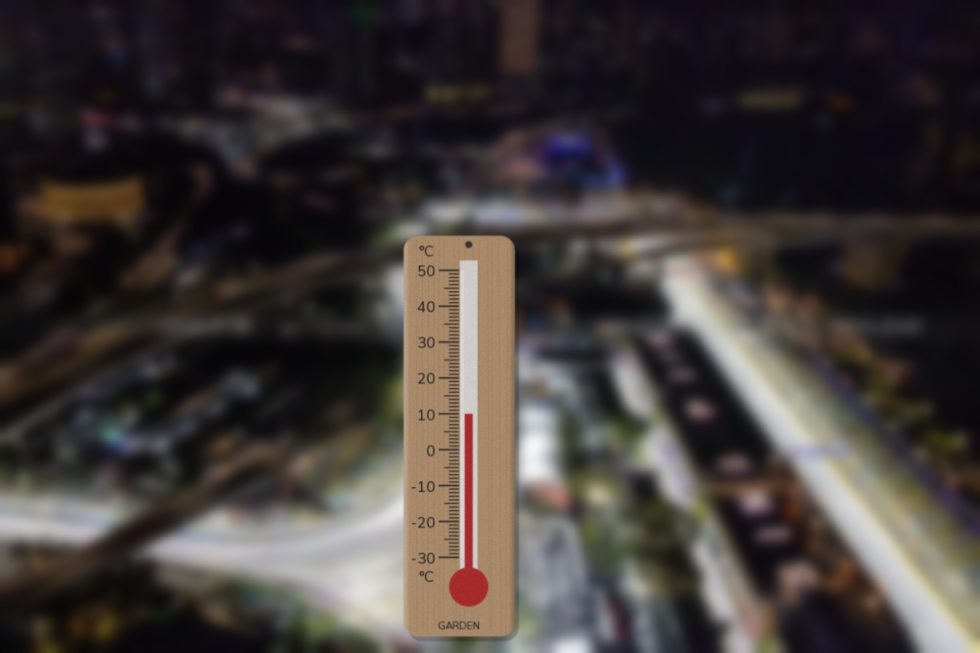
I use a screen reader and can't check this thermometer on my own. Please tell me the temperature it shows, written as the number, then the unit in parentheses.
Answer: 10 (°C)
